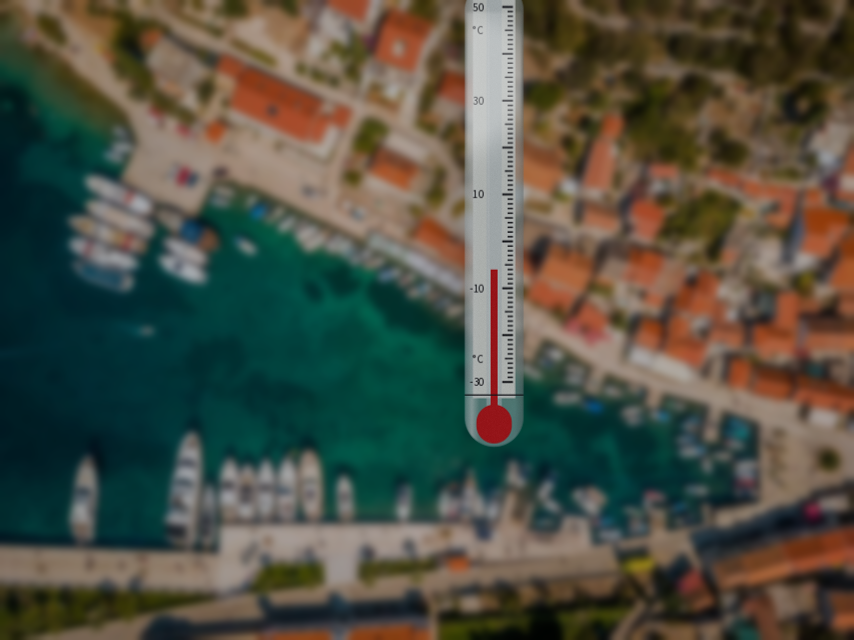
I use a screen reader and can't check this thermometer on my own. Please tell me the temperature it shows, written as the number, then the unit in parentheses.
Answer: -6 (°C)
